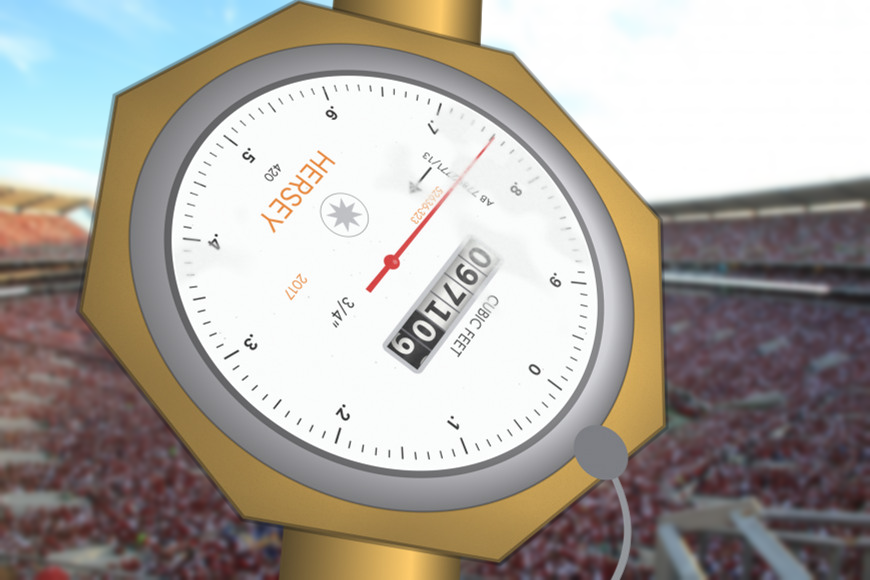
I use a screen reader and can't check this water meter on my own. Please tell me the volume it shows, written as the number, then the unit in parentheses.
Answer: 97108.75 (ft³)
